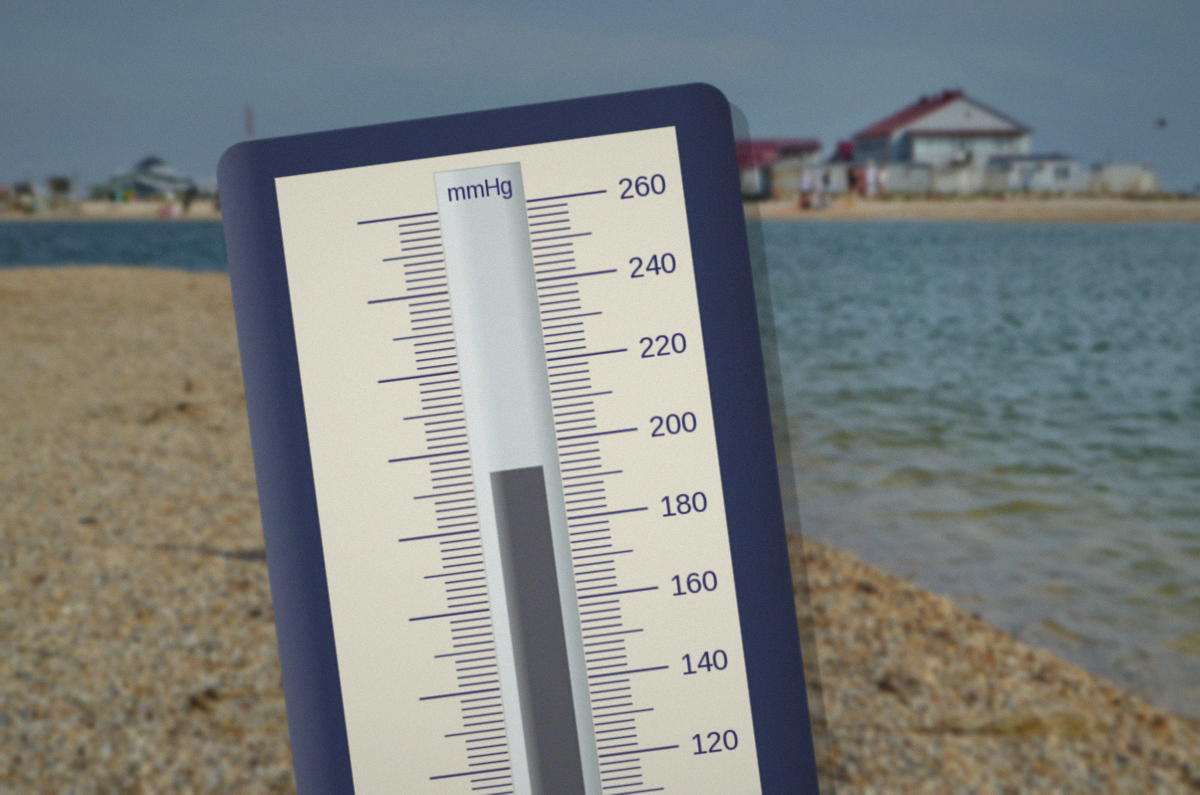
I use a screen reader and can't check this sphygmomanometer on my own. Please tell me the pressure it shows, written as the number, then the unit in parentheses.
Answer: 194 (mmHg)
